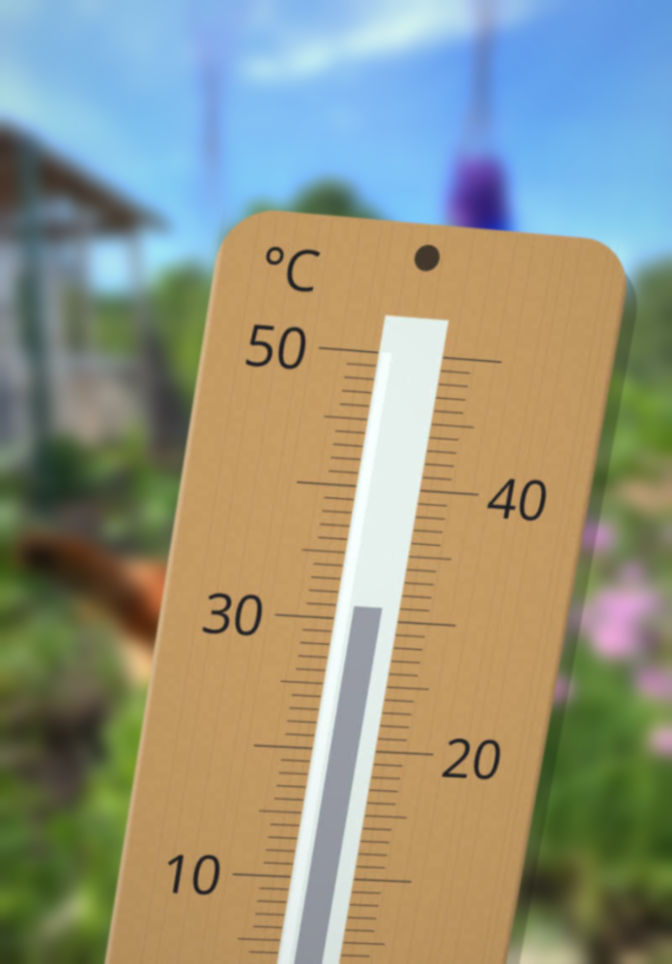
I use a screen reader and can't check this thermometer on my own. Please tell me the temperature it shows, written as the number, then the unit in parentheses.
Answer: 31 (°C)
